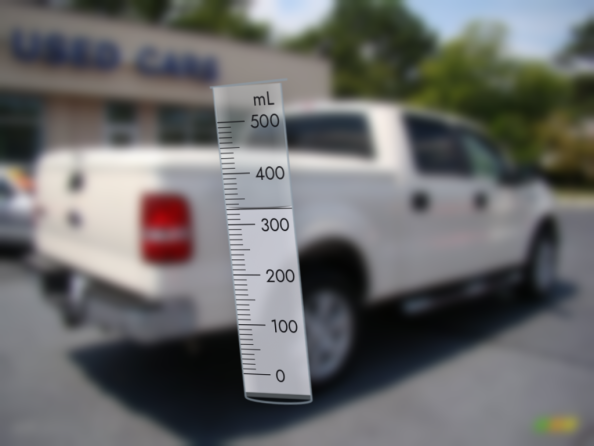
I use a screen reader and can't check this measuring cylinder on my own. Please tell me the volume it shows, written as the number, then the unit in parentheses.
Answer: 330 (mL)
